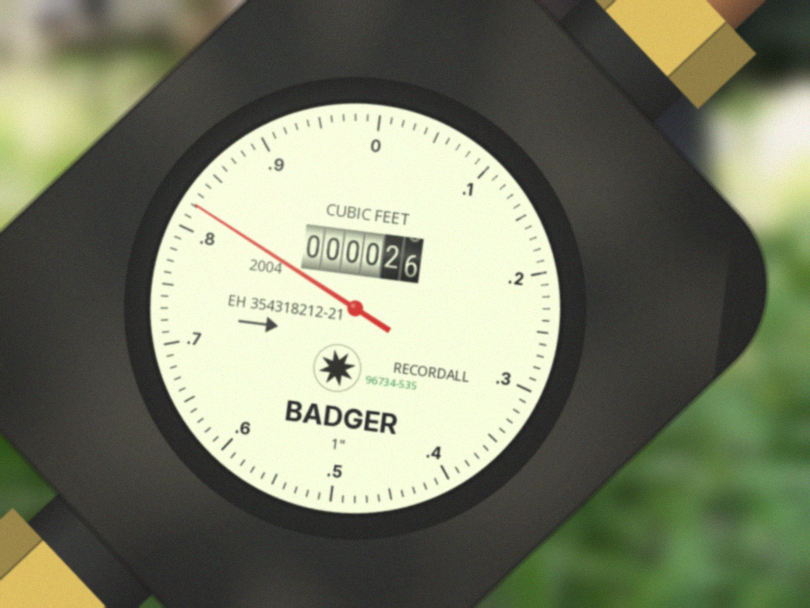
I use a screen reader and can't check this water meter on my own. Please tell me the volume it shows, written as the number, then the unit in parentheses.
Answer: 25.82 (ft³)
